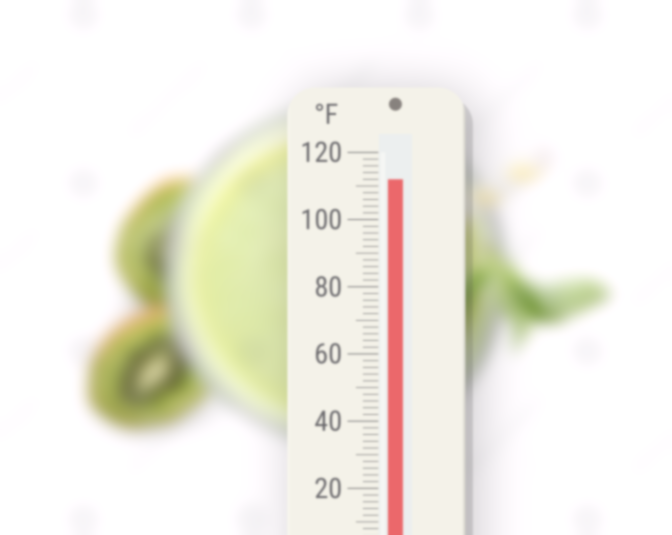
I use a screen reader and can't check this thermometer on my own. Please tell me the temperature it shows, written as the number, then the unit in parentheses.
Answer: 112 (°F)
